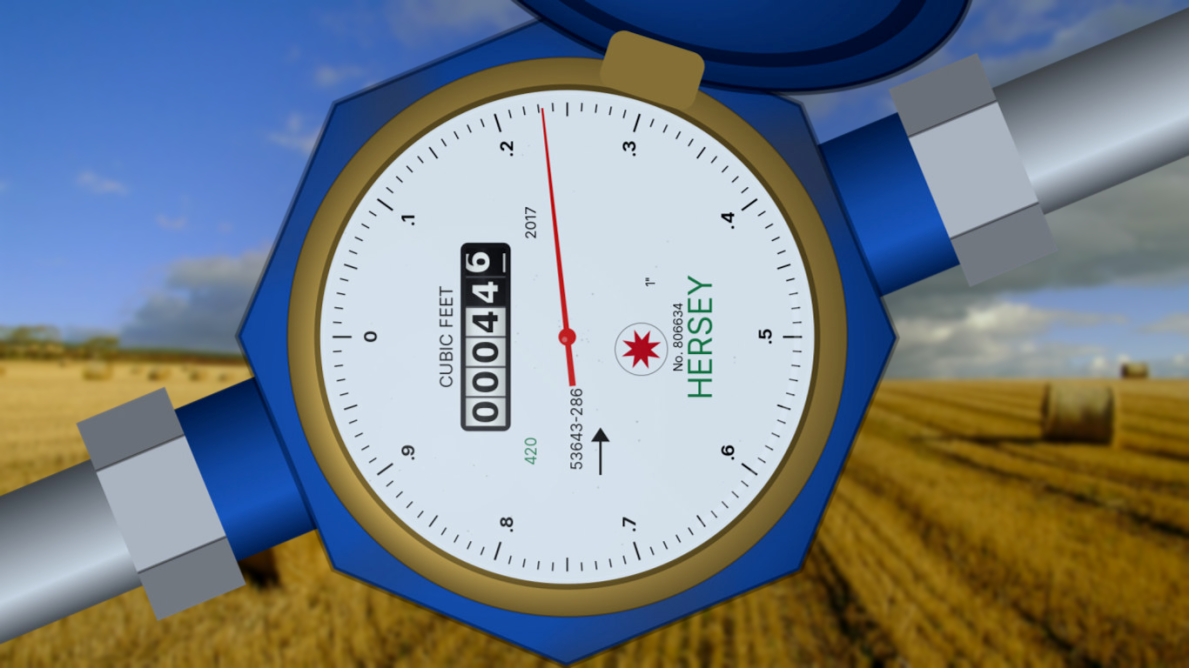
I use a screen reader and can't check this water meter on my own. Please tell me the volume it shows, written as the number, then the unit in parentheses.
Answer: 446.23 (ft³)
